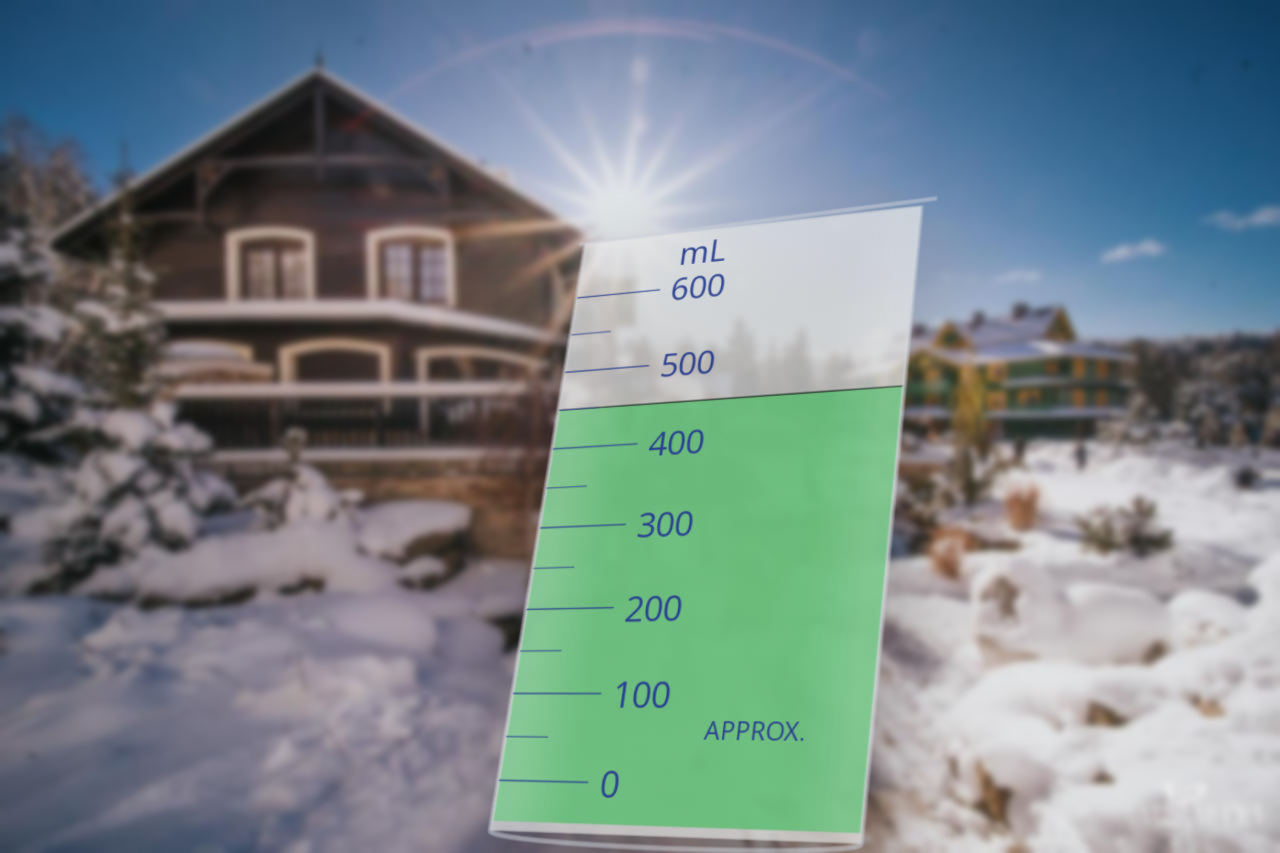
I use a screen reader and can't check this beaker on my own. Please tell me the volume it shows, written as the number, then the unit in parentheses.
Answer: 450 (mL)
